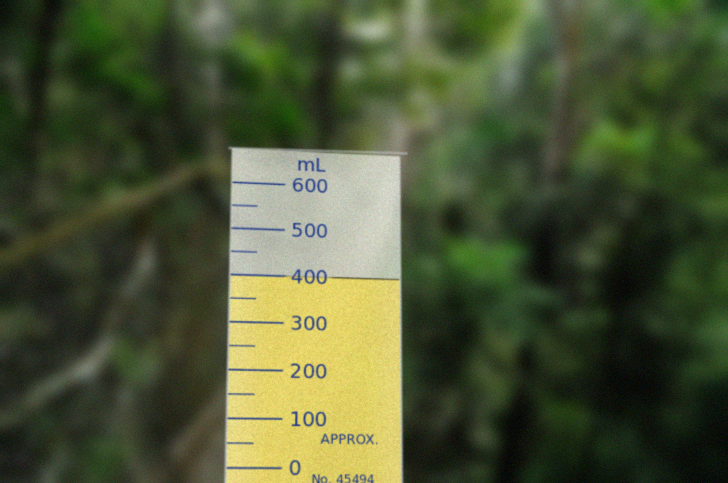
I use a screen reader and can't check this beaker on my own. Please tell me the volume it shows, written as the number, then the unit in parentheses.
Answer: 400 (mL)
